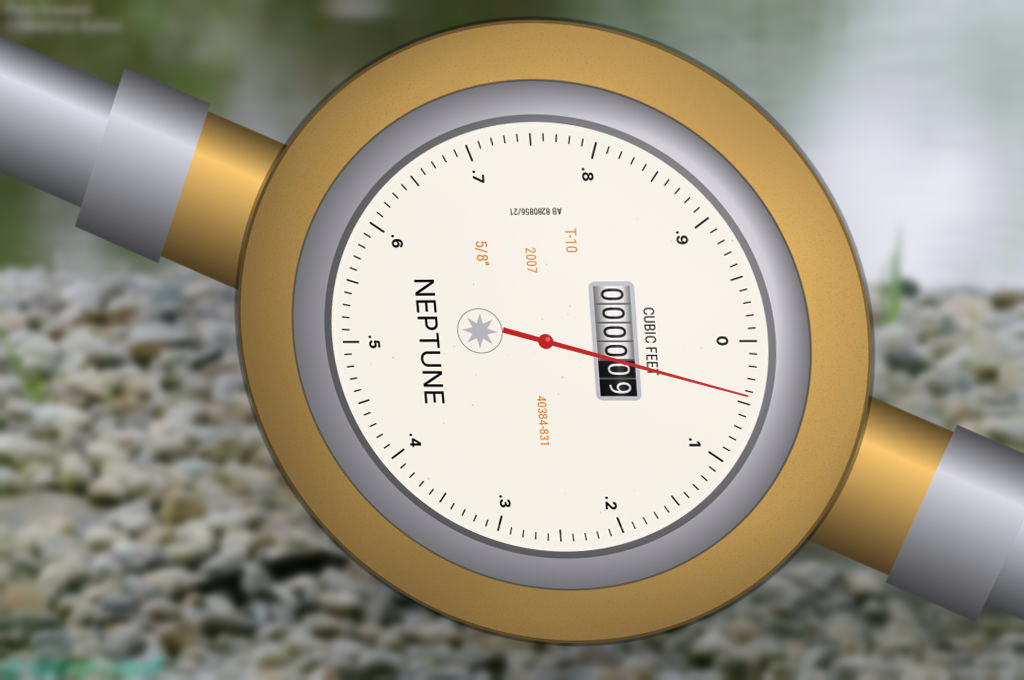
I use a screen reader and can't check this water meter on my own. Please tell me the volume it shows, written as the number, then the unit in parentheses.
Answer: 9.04 (ft³)
